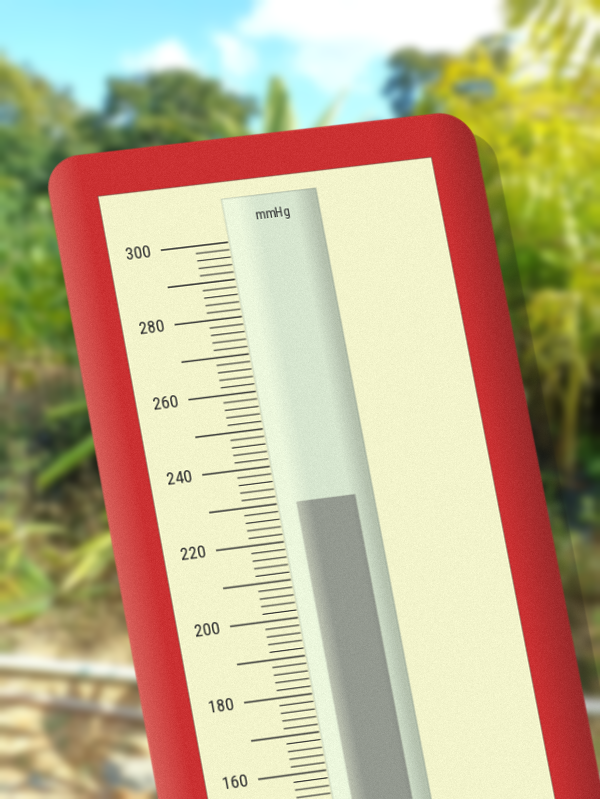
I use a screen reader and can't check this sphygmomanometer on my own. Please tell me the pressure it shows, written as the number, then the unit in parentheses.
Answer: 230 (mmHg)
